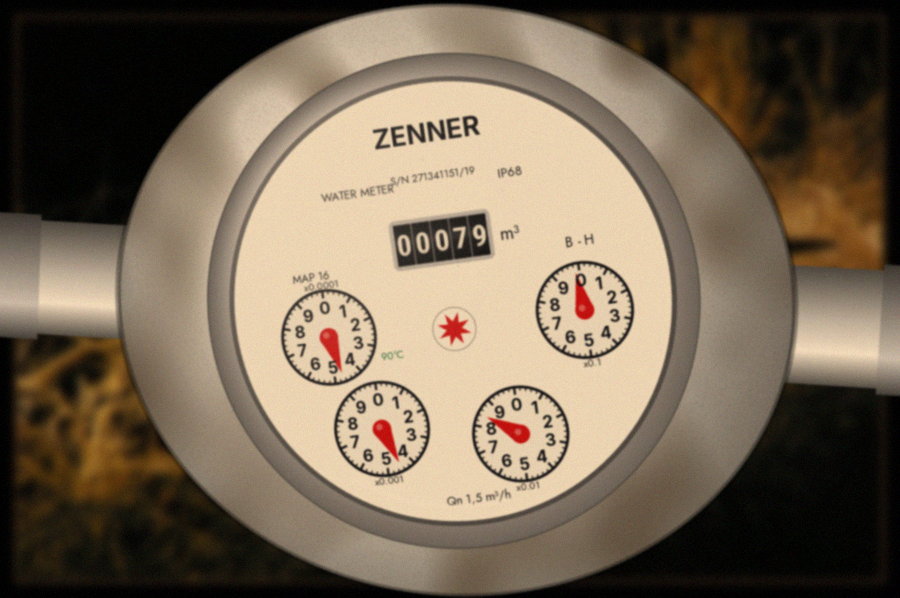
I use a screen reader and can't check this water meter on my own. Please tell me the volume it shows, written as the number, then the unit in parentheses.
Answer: 78.9844 (m³)
